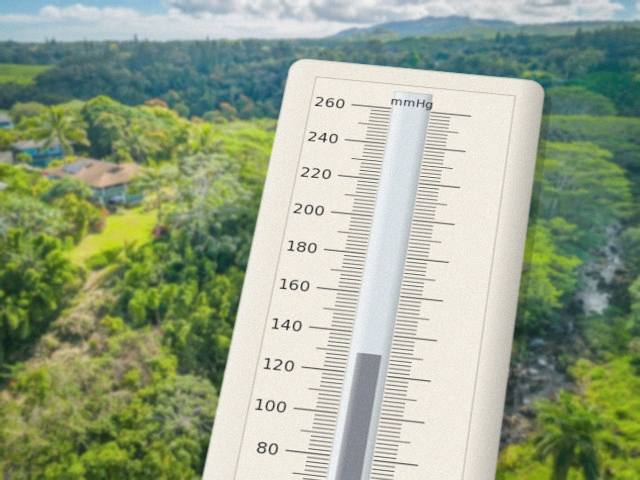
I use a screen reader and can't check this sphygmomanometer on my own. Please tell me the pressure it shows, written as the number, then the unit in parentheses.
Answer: 130 (mmHg)
